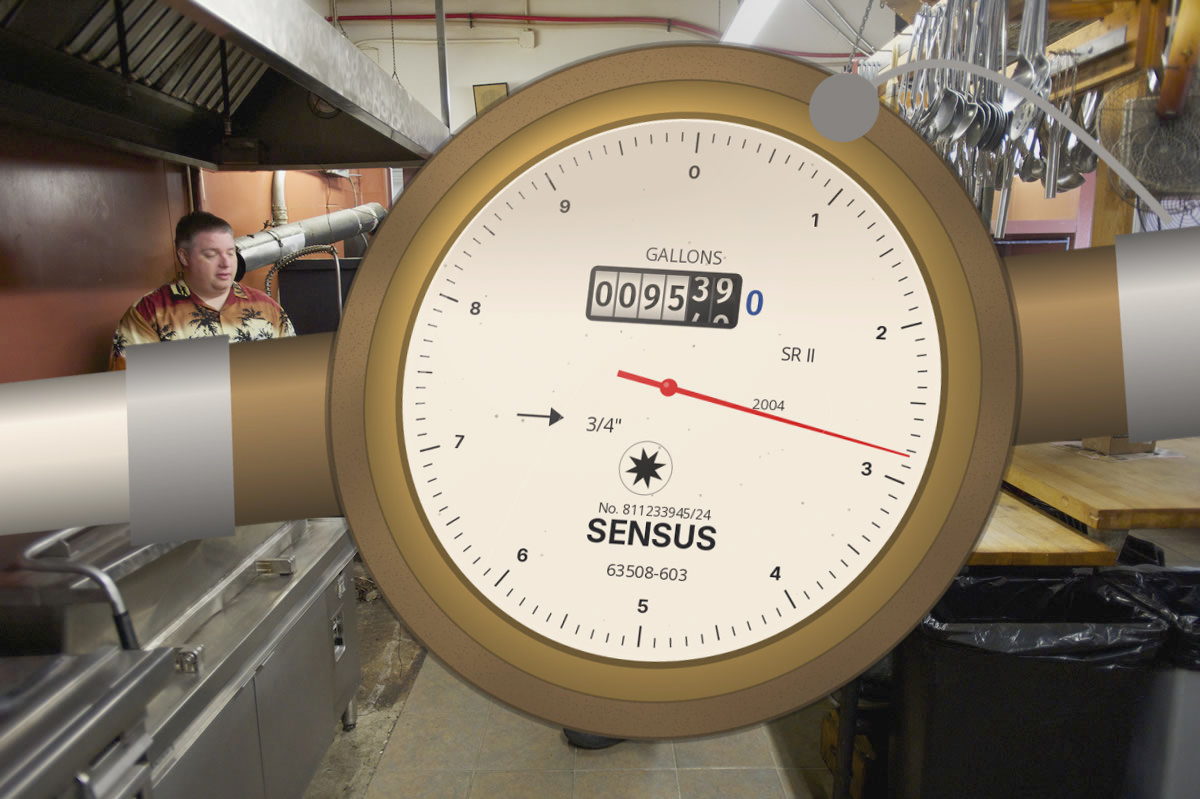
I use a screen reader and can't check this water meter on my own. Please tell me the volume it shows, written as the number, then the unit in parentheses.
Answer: 95392.8 (gal)
